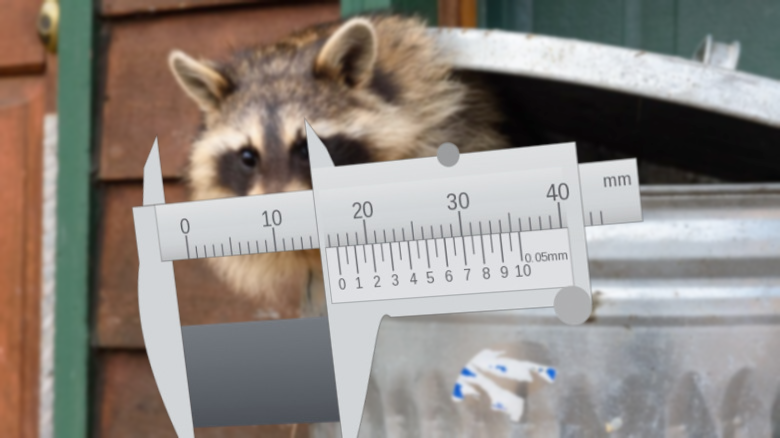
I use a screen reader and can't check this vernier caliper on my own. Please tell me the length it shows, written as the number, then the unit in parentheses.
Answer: 16.8 (mm)
